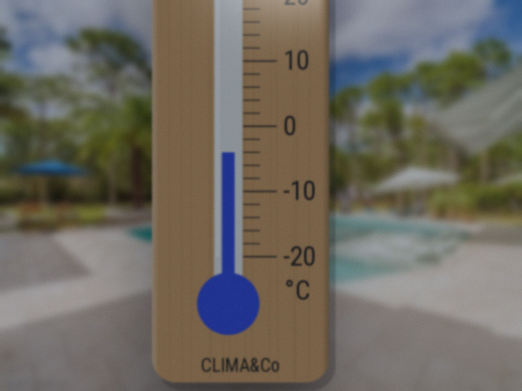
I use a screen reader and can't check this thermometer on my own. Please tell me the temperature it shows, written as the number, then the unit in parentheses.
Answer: -4 (°C)
